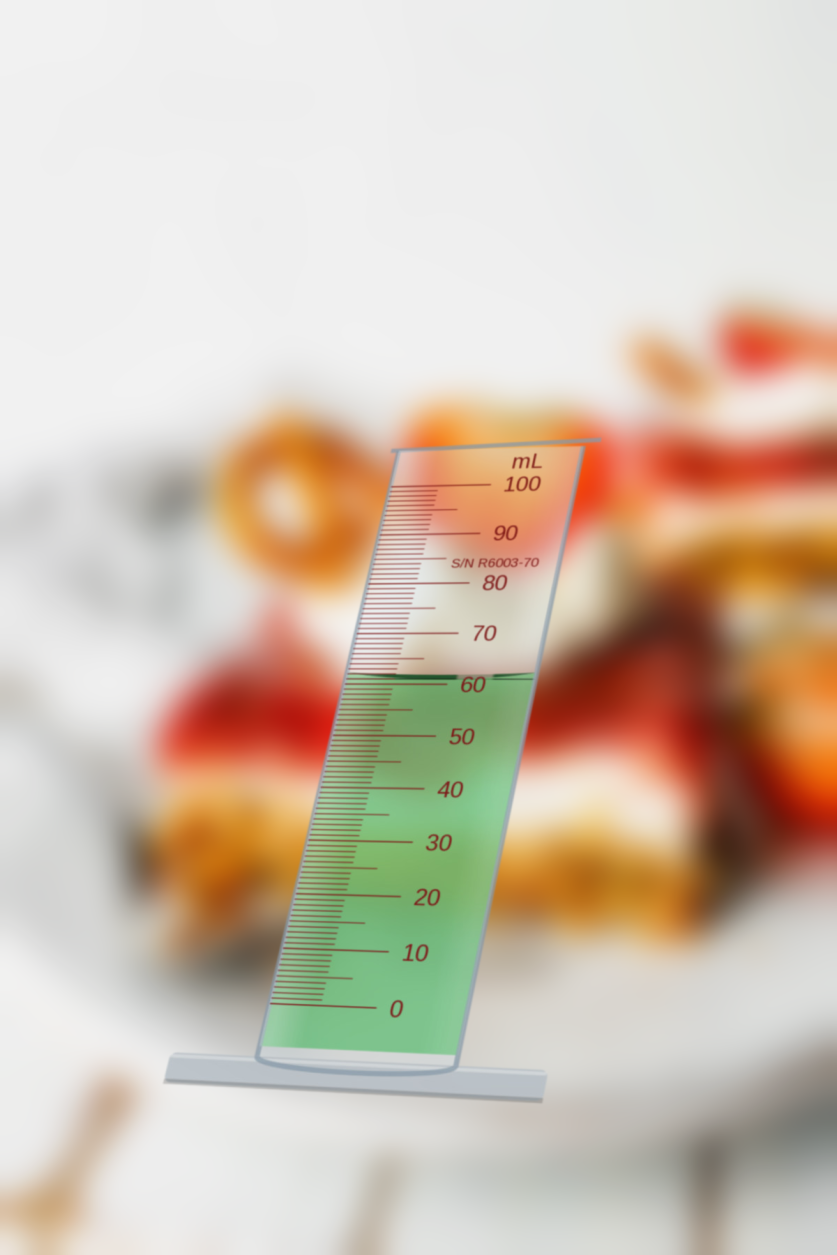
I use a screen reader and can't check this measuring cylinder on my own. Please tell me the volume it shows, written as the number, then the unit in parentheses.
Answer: 61 (mL)
